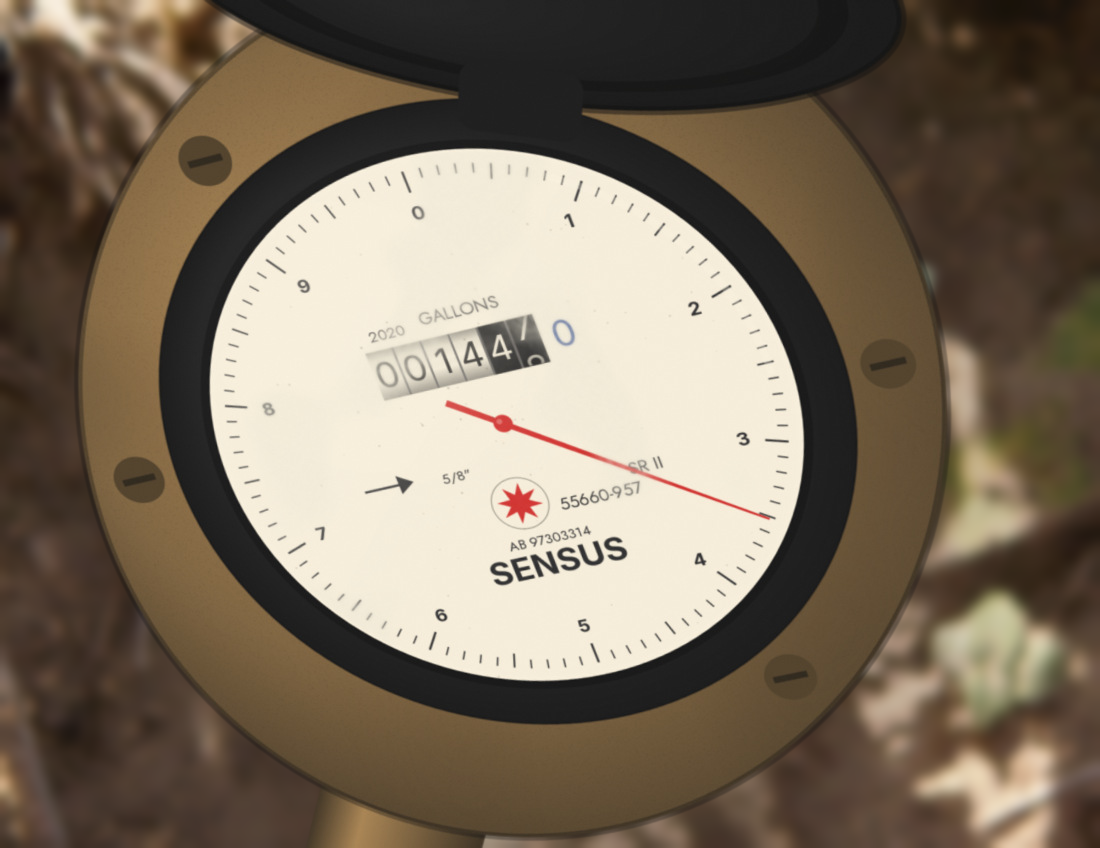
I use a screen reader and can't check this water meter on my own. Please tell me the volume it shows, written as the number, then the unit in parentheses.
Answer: 14473.5 (gal)
